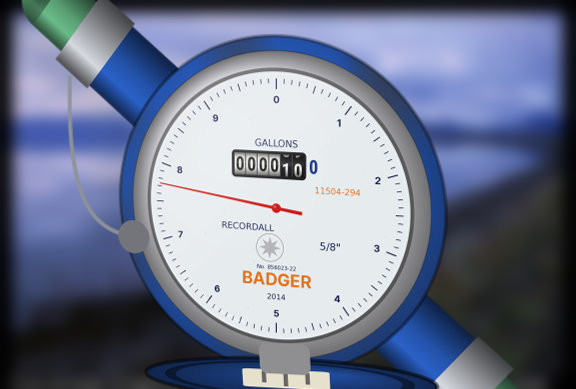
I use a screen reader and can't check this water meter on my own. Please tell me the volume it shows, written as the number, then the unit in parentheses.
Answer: 97.7 (gal)
